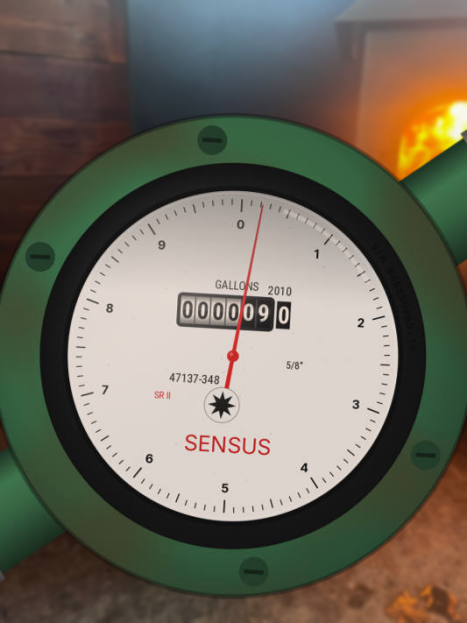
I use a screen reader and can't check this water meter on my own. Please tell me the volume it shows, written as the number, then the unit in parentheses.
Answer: 90.2 (gal)
